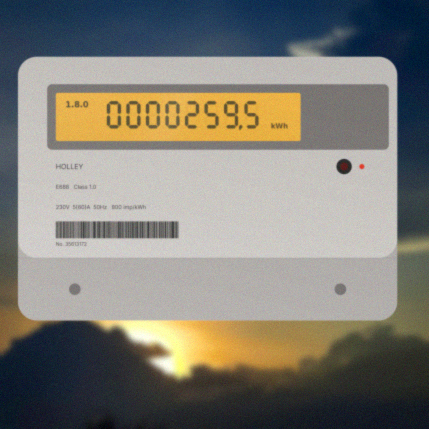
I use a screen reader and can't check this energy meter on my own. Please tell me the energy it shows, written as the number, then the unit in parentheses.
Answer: 259.5 (kWh)
